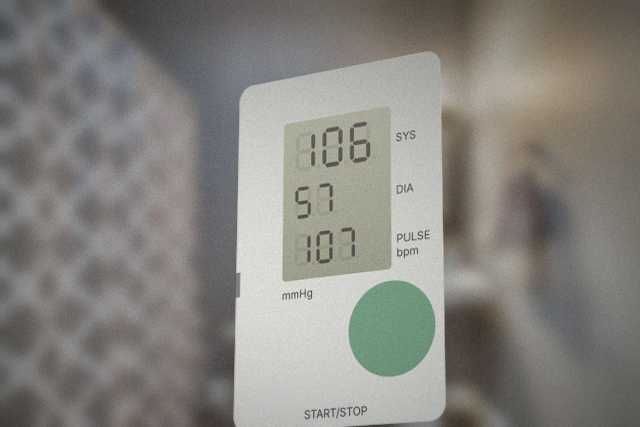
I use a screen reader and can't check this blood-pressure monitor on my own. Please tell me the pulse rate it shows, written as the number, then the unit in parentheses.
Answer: 107 (bpm)
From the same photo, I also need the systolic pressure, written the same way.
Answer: 106 (mmHg)
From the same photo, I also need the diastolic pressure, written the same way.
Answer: 57 (mmHg)
